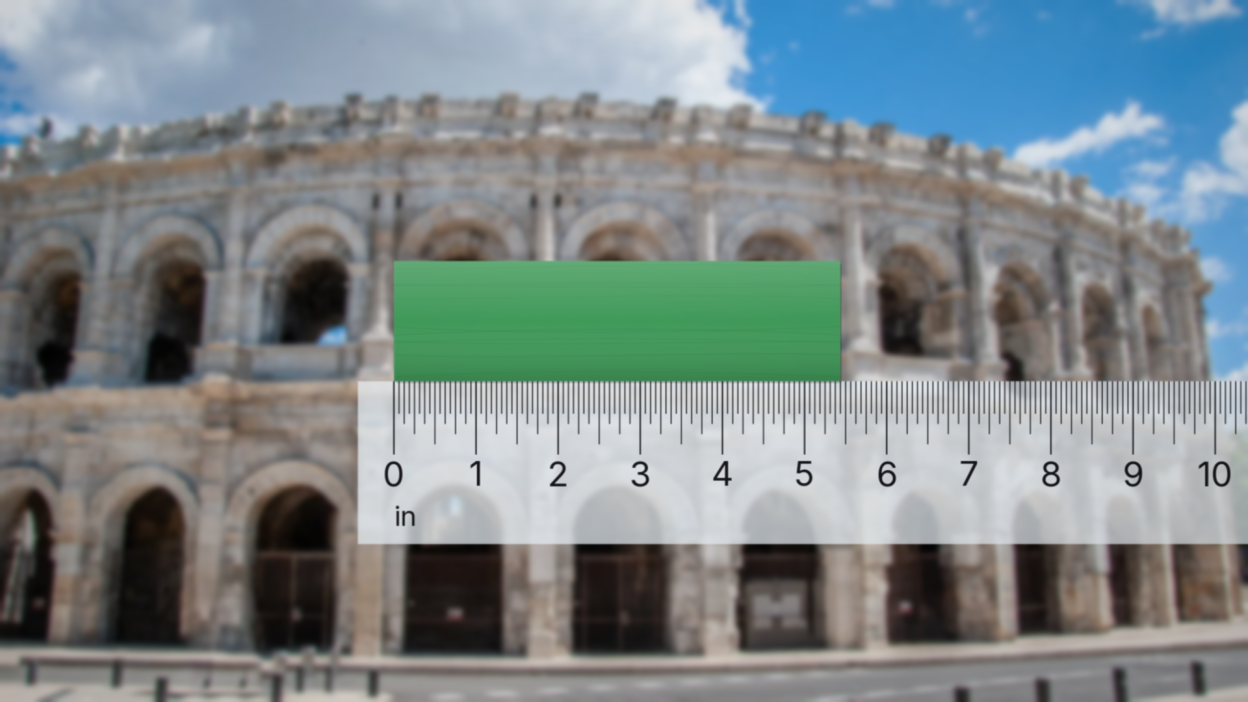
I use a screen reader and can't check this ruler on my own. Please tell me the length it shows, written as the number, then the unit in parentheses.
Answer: 5.4375 (in)
